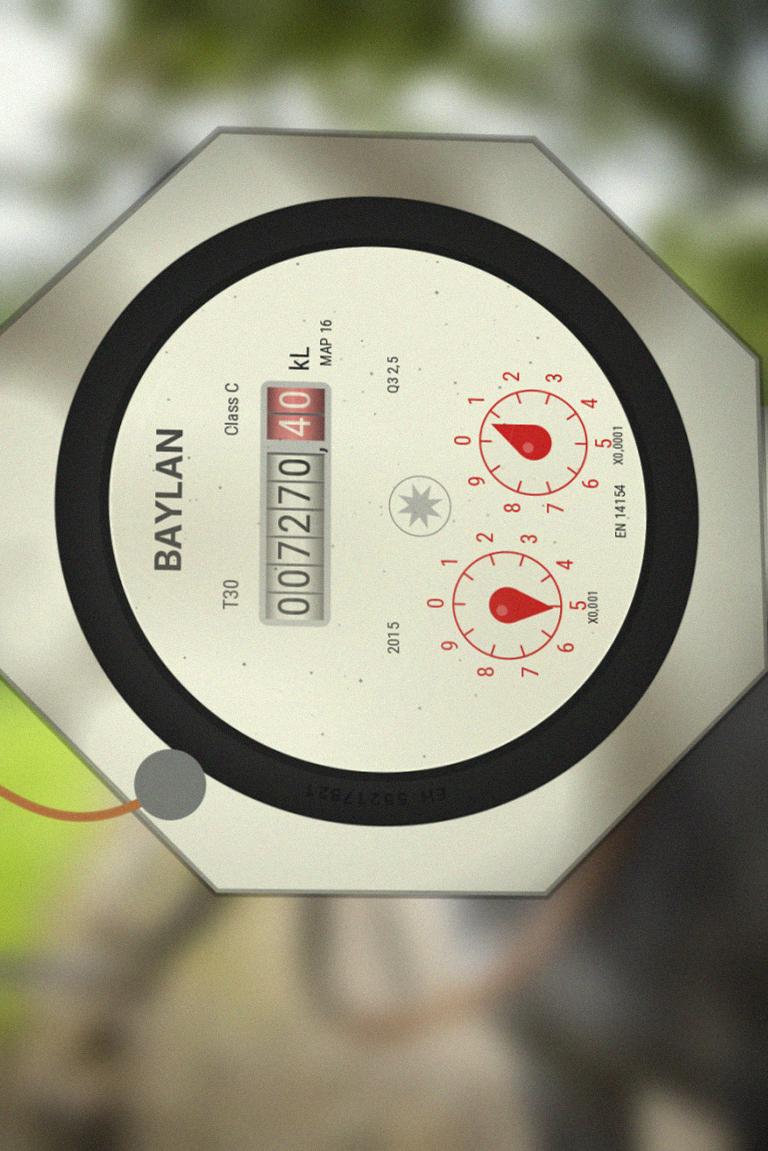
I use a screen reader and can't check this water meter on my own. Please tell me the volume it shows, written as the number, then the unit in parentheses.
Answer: 7270.4050 (kL)
